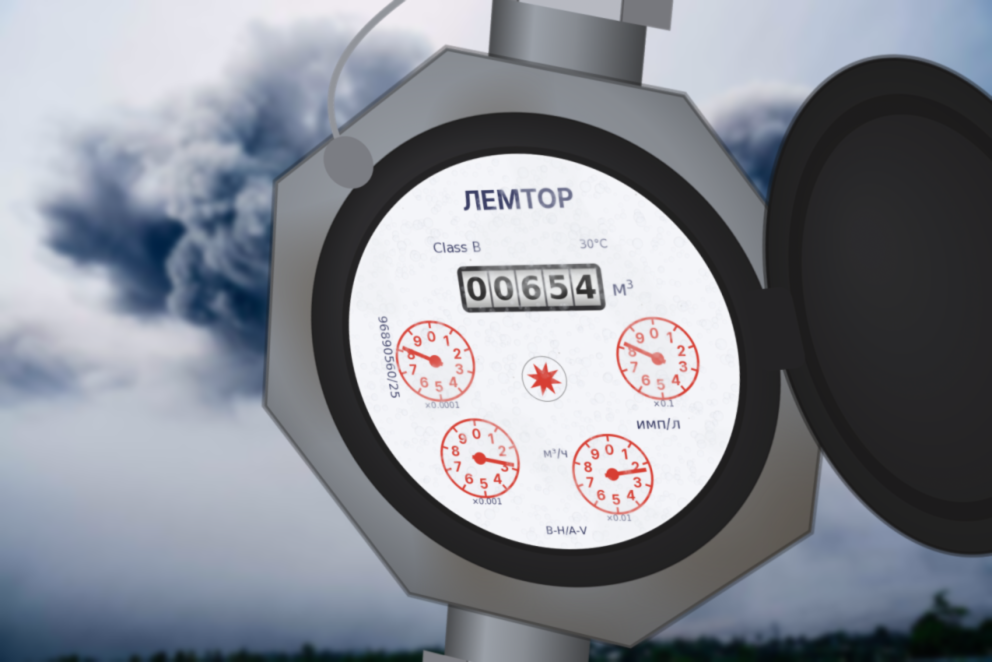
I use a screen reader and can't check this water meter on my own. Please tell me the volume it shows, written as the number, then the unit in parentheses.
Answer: 654.8228 (m³)
